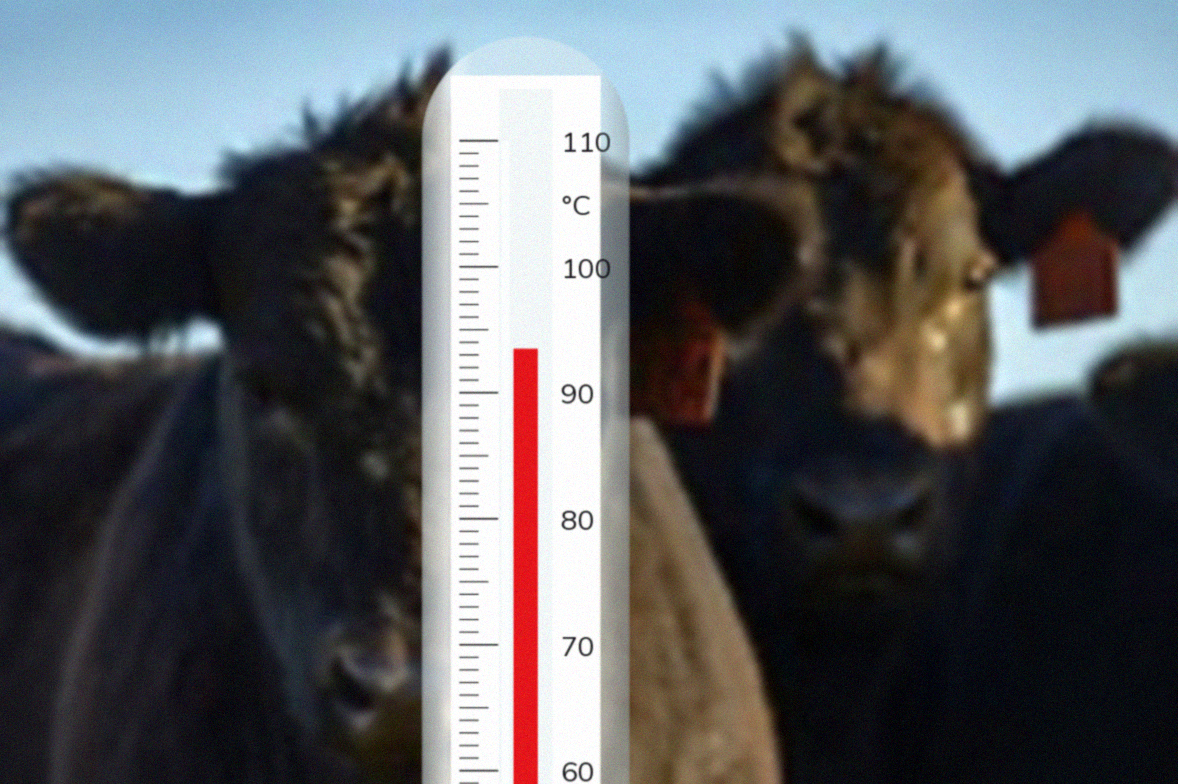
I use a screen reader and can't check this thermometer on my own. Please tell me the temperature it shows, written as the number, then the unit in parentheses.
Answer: 93.5 (°C)
